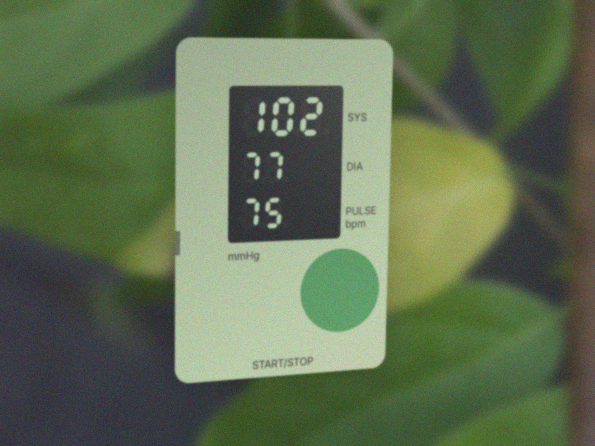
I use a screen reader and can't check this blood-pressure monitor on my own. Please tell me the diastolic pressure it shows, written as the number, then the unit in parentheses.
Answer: 77 (mmHg)
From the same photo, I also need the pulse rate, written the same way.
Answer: 75 (bpm)
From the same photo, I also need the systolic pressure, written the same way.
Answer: 102 (mmHg)
